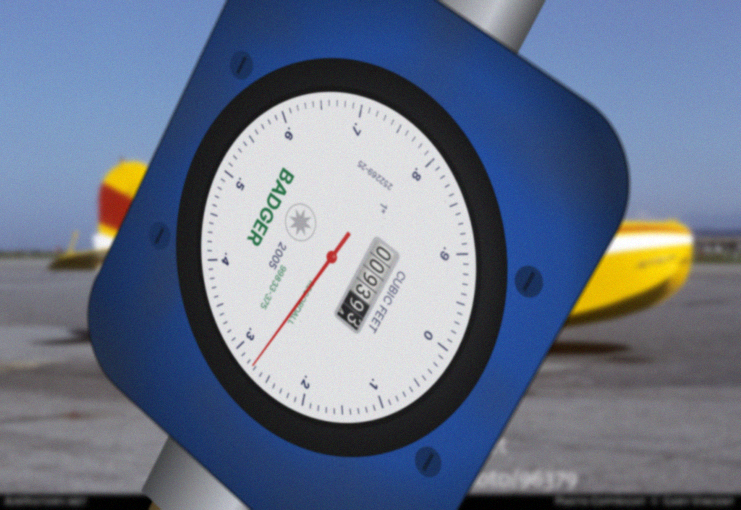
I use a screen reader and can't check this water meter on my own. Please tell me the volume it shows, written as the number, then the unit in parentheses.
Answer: 9393.27 (ft³)
